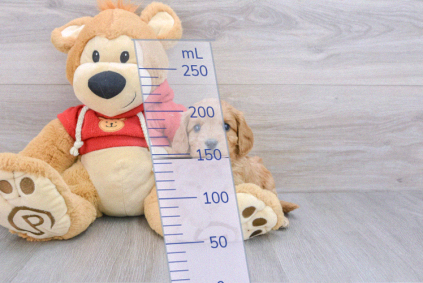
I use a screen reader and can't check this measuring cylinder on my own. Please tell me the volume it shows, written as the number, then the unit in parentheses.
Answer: 145 (mL)
